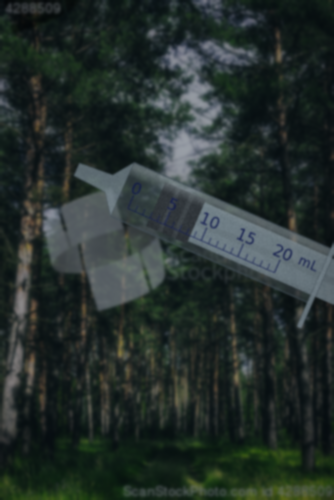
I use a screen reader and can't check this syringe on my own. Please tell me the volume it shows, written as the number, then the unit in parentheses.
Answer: 3 (mL)
